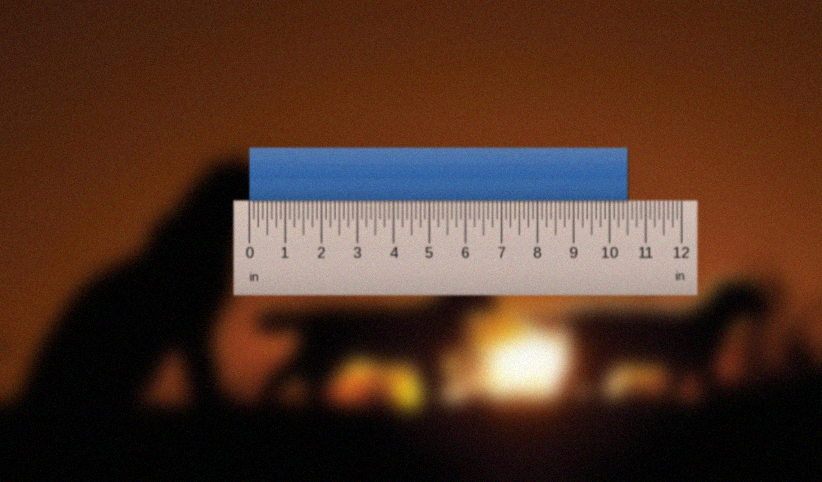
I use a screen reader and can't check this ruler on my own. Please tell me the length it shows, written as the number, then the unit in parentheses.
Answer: 10.5 (in)
